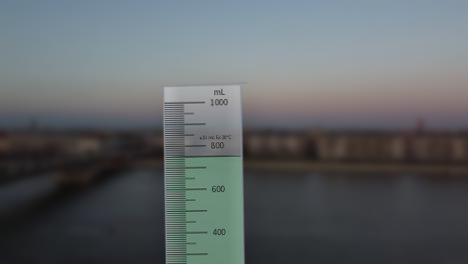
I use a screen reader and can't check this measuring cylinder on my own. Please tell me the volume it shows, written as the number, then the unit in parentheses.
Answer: 750 (mL)
